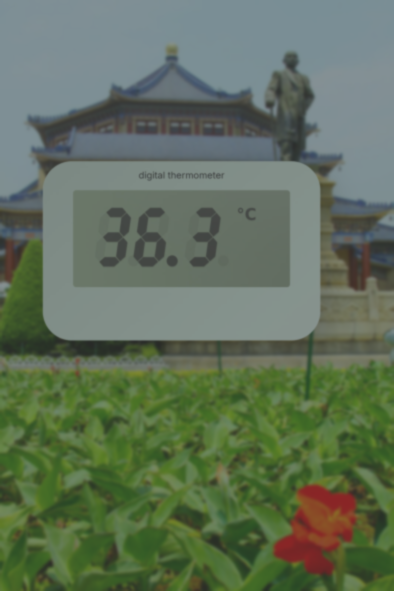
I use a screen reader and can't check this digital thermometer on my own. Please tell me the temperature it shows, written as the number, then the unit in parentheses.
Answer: 36.3 (°C)
